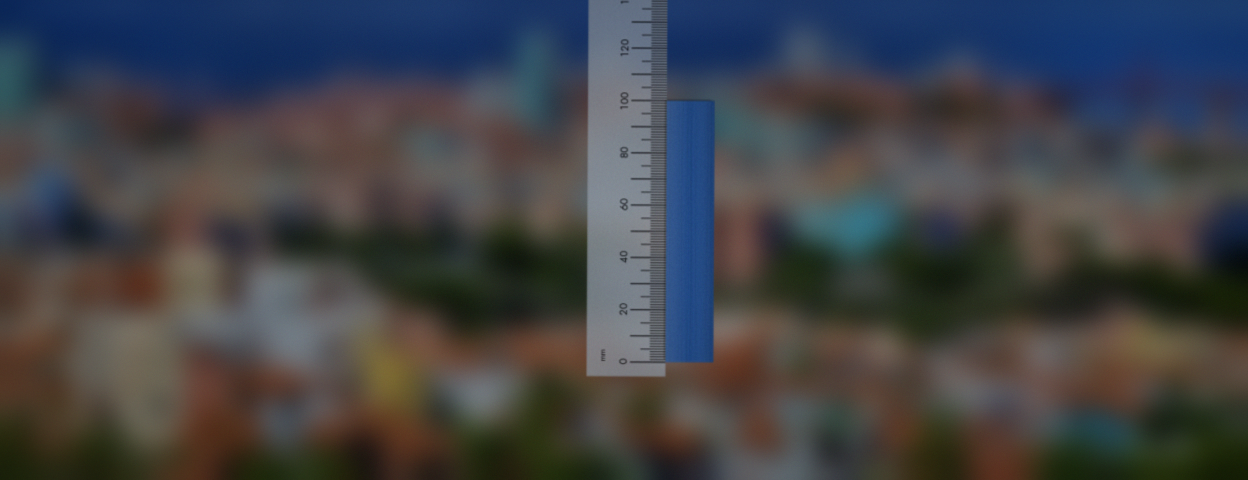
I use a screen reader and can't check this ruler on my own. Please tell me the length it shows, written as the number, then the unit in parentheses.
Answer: 100 (mm)
